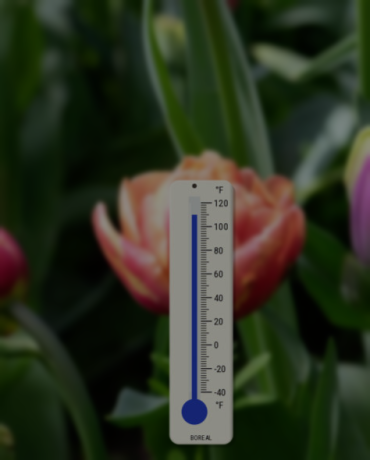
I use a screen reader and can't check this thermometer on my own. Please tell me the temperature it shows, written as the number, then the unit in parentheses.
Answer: 110 (°F)
